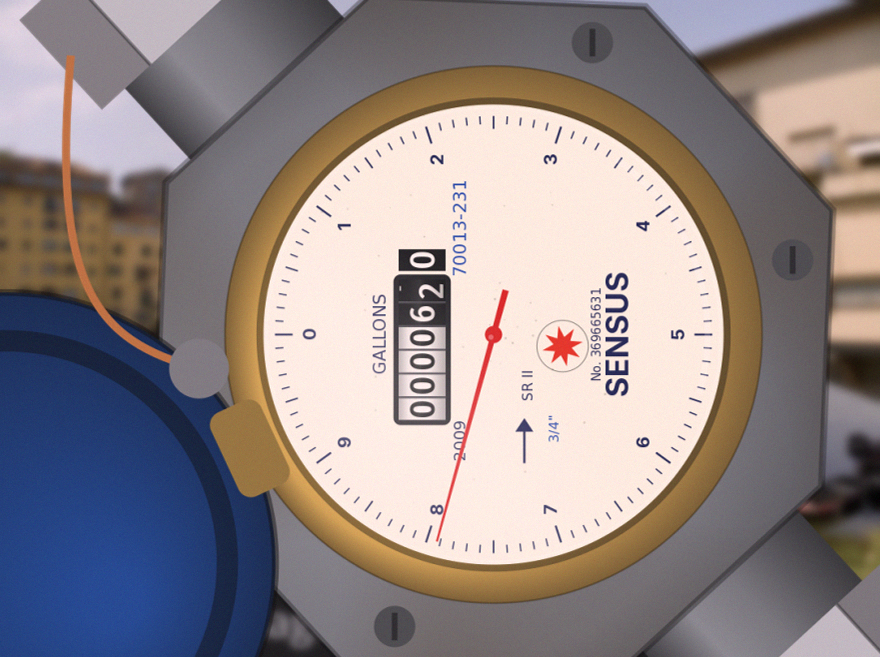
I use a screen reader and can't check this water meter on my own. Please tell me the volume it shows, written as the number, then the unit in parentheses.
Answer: 617.9 (gal)
